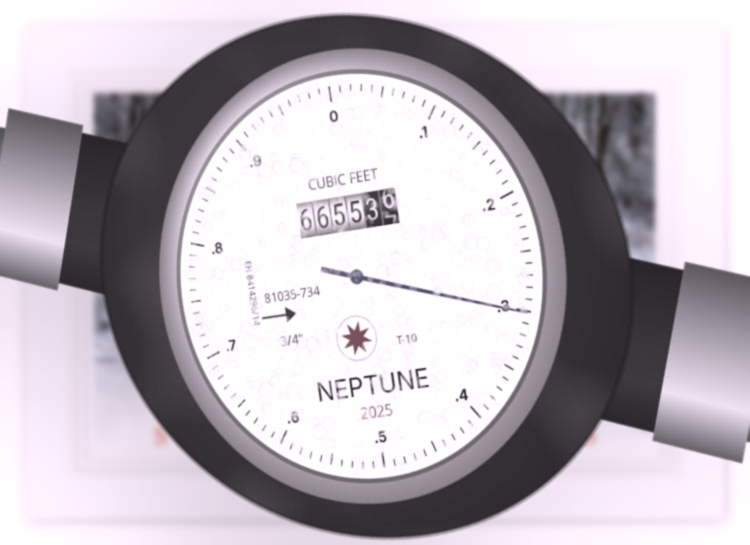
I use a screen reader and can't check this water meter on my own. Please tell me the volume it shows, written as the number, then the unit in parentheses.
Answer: 665536.30 (ft³)
